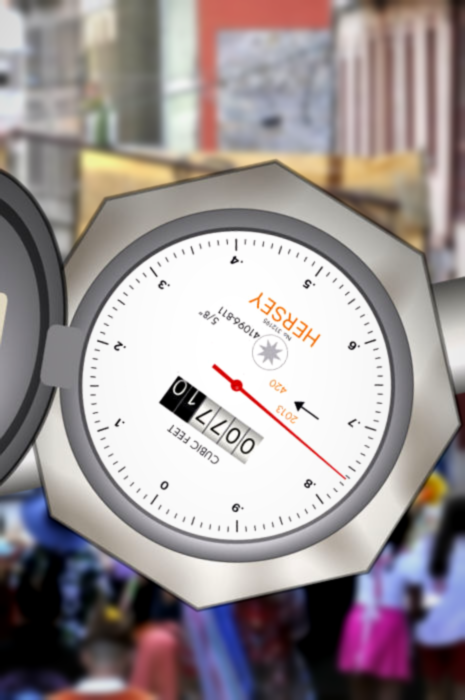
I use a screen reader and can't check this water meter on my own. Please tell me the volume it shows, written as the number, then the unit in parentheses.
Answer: 7709.76 (ft³)
